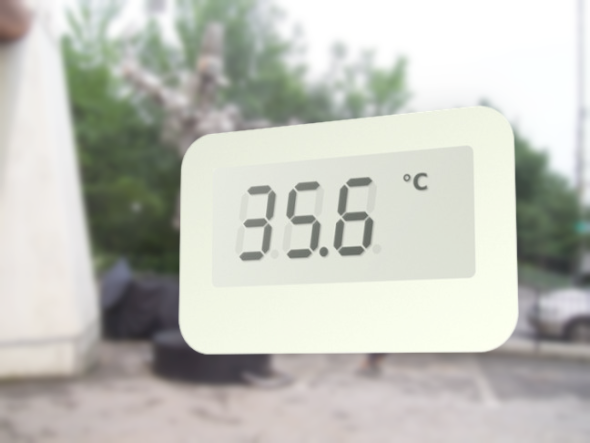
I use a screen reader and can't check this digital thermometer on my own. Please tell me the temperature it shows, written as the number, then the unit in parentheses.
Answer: 35.6 (°C)
